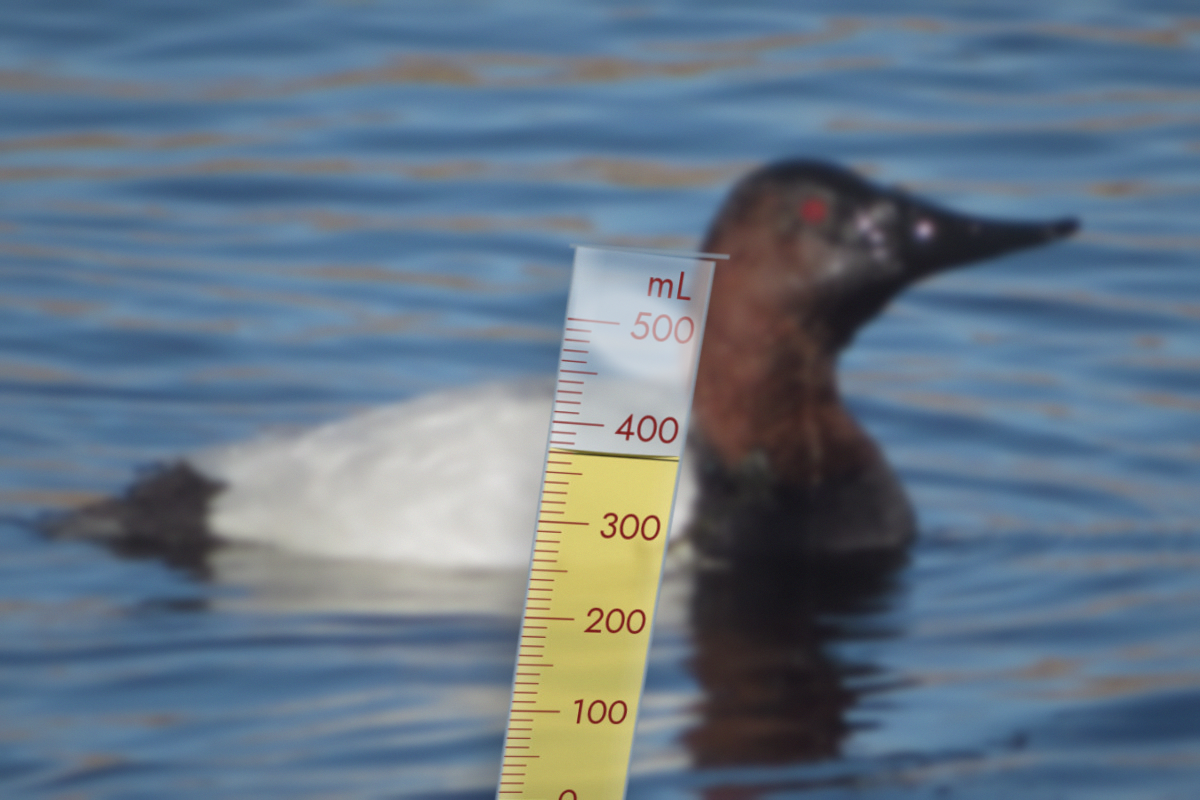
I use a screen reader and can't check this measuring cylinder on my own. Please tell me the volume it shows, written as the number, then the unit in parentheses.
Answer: 370 (mL)
